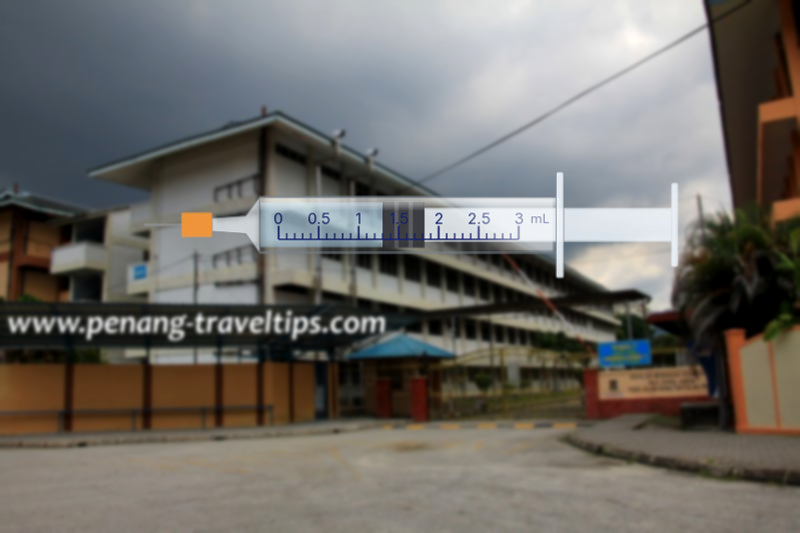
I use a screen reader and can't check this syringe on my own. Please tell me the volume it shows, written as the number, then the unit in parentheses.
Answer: 1.3 (mL)
